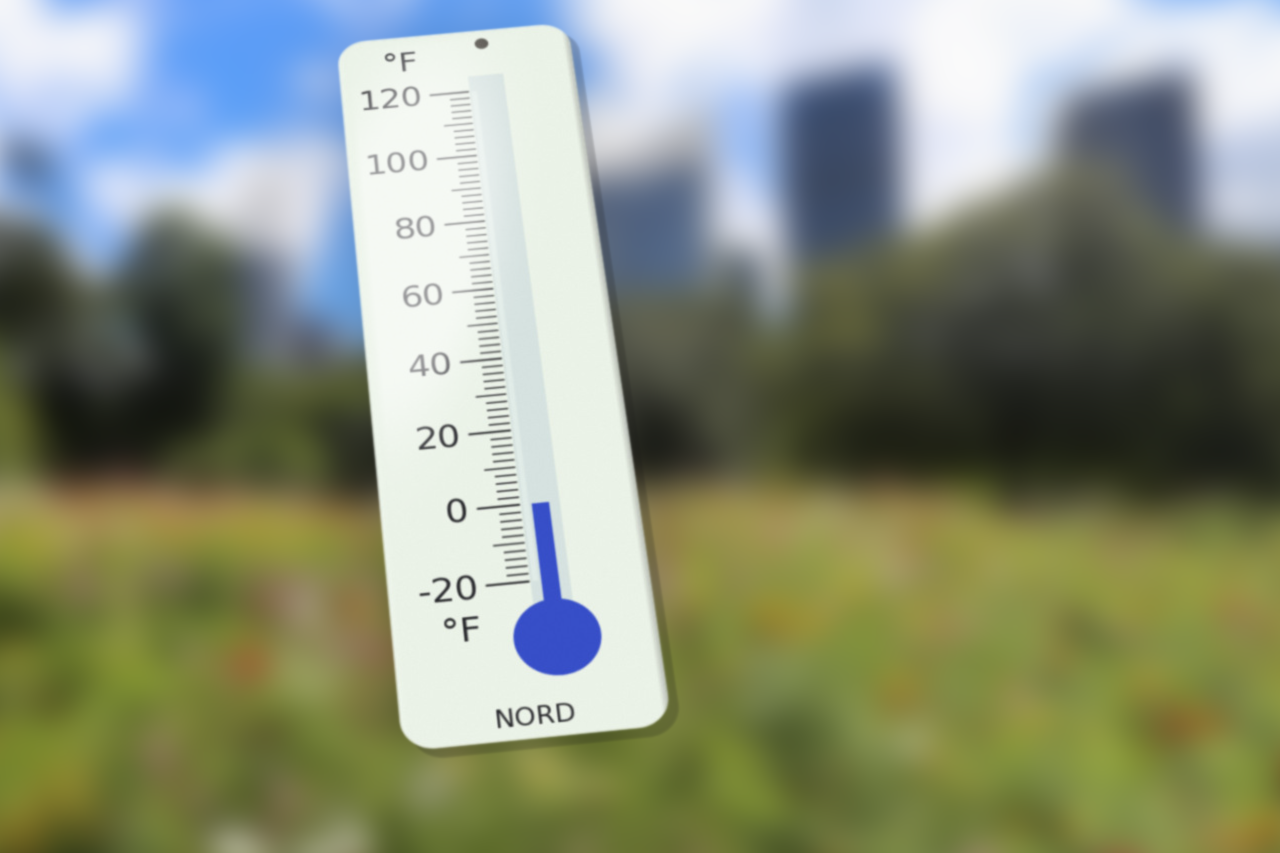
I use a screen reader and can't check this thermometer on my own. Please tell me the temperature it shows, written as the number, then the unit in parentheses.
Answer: 0 (°F)
